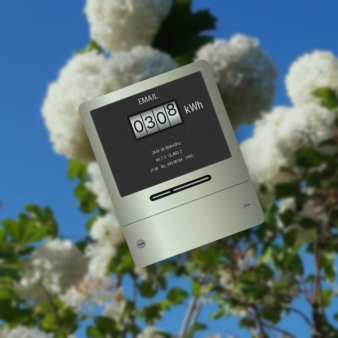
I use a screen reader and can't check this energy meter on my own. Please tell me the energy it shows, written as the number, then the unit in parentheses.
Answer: 308 (kWh)
